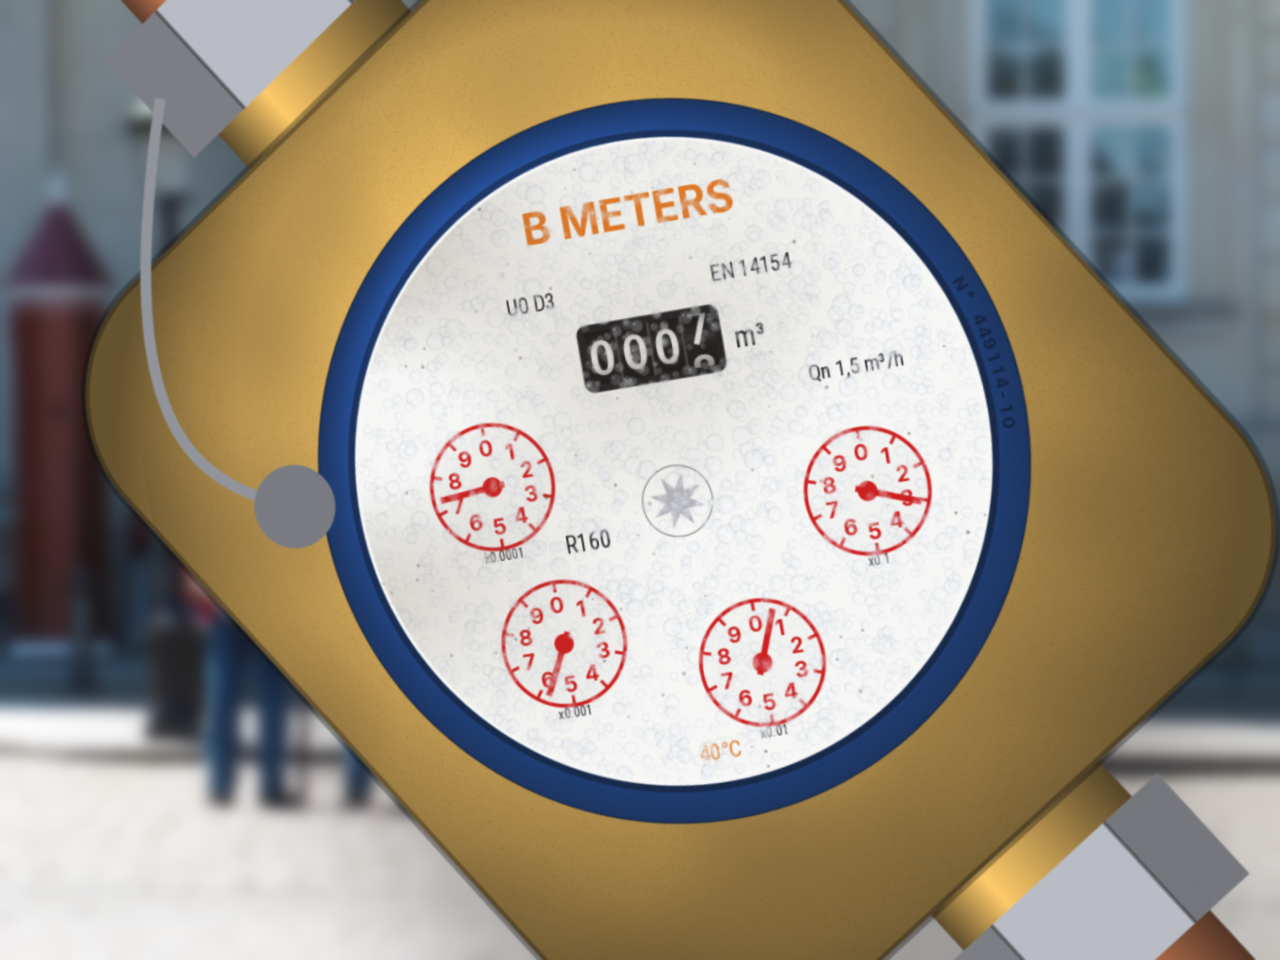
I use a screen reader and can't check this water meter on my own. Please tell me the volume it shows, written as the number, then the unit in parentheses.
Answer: 7.3057 (m³)
